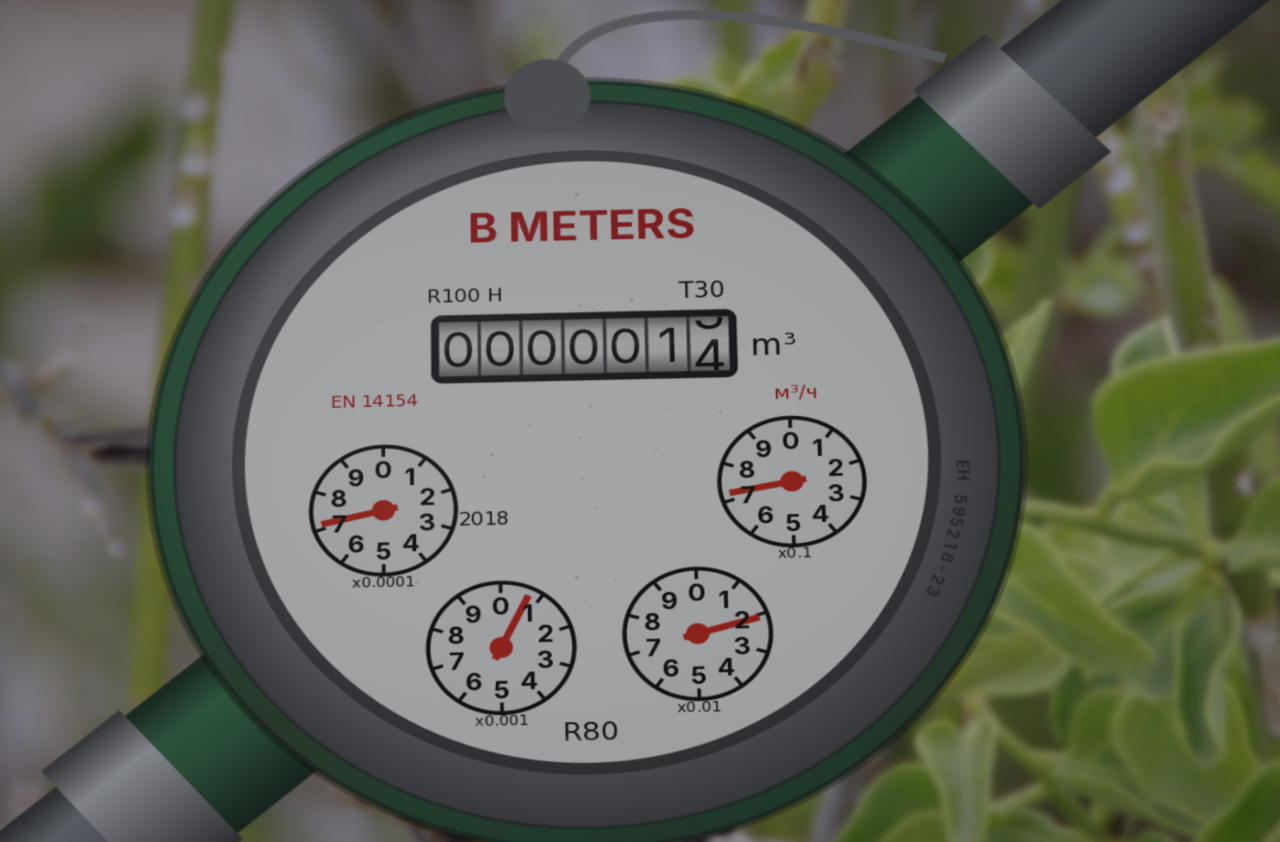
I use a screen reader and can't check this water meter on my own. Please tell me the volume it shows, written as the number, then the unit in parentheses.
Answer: 13.7207 (m³)
